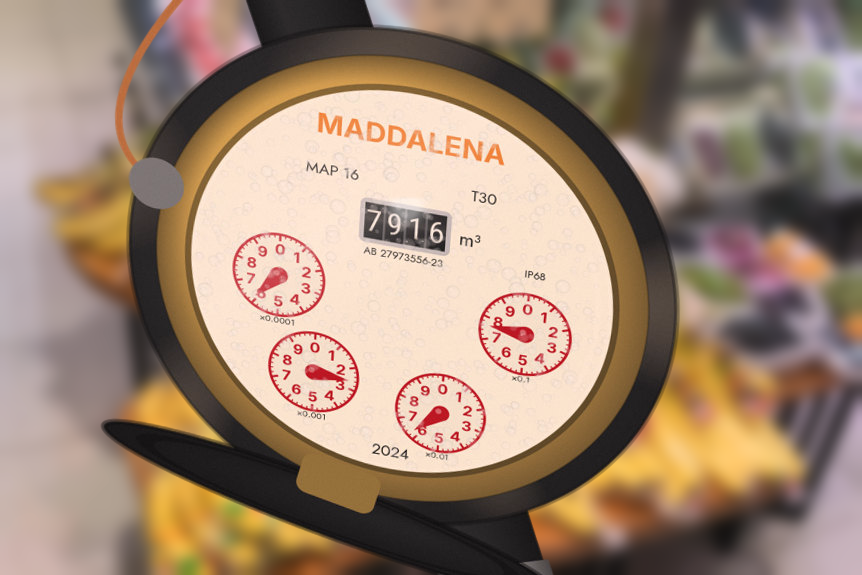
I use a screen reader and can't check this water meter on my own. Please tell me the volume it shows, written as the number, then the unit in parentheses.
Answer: 7916.7626 (m³)
